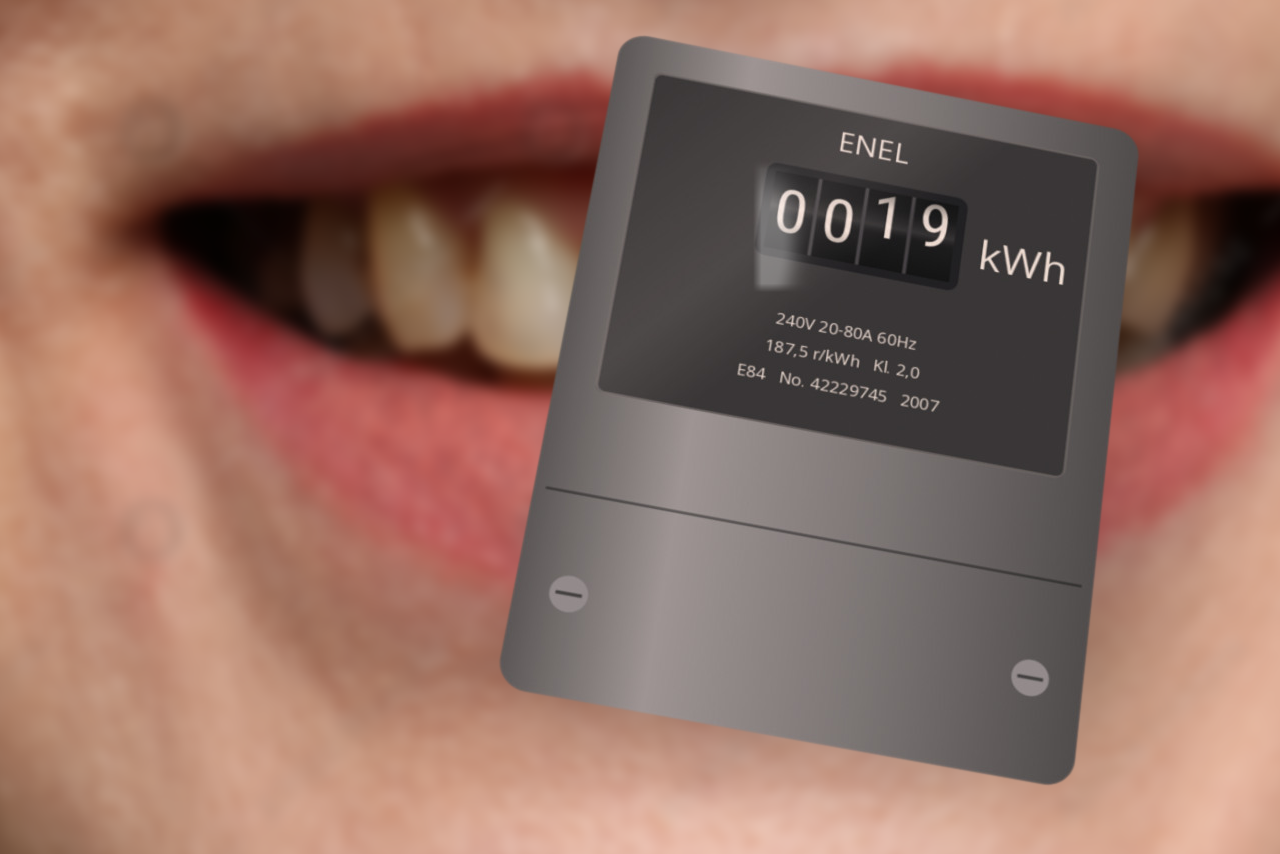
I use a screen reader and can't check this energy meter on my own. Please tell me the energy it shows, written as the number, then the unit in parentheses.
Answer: 19 (kWh)
